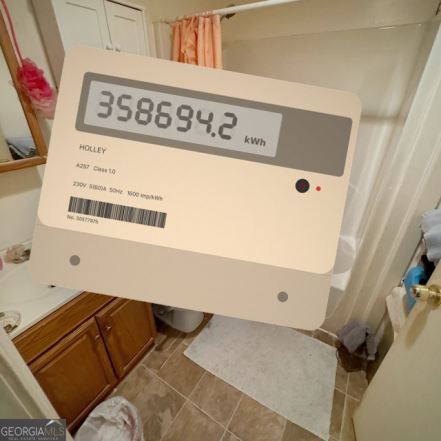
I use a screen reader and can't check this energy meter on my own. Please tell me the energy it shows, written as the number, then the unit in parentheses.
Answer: 358694.2 (kWh)
